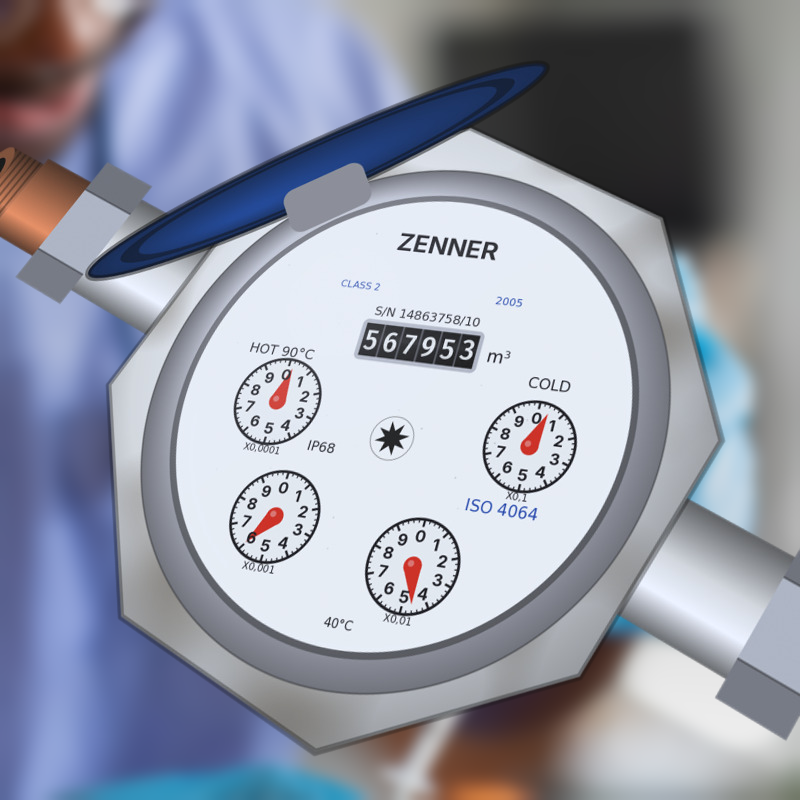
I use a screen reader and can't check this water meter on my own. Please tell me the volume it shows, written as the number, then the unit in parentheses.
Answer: 567953.0460 (m³)
